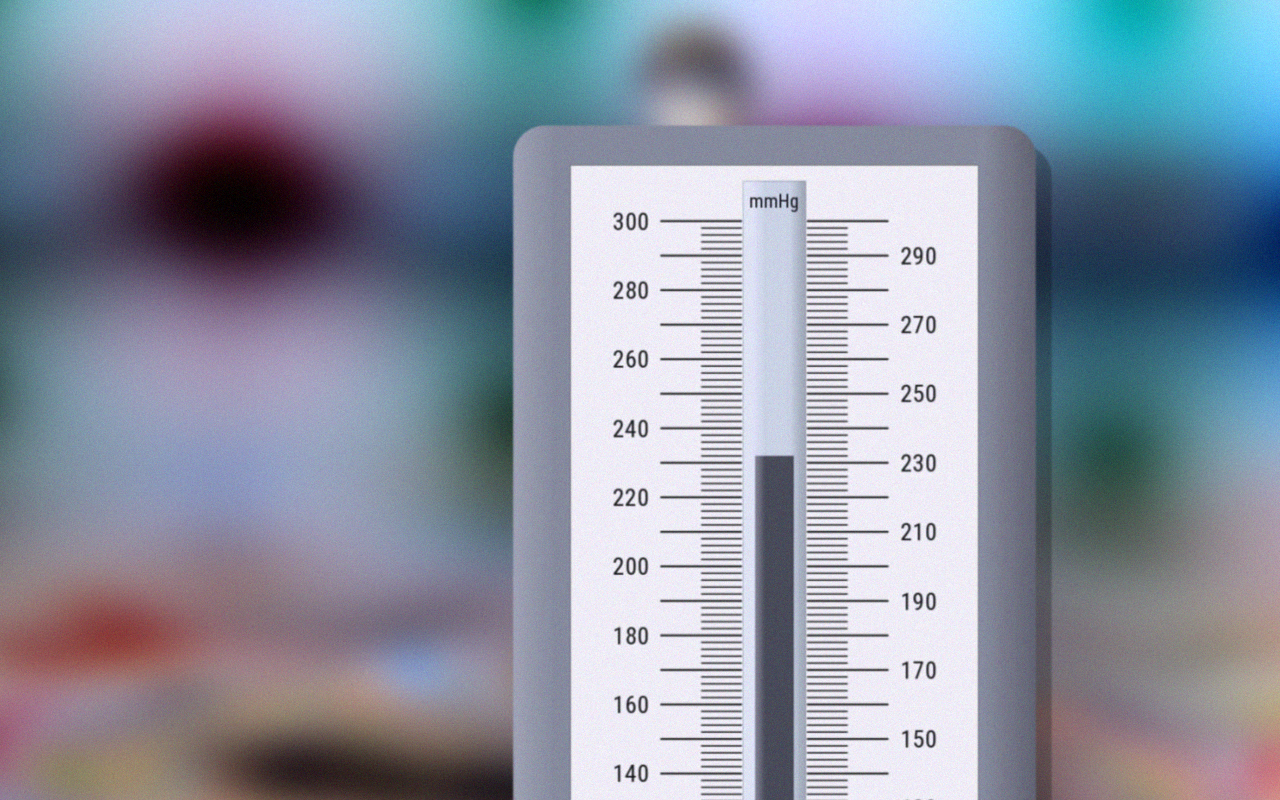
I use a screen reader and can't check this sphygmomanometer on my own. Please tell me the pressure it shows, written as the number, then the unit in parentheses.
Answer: 232 (mmHg)
